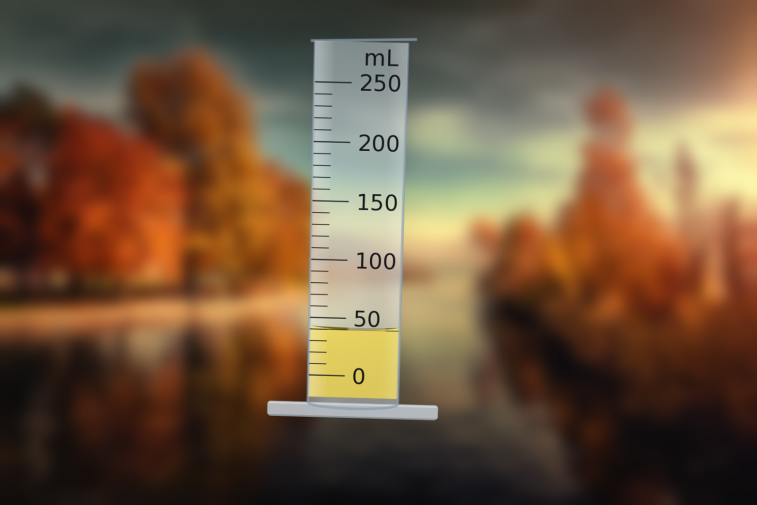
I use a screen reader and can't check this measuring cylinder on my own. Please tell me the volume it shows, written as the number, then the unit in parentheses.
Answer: 40 (mL)
